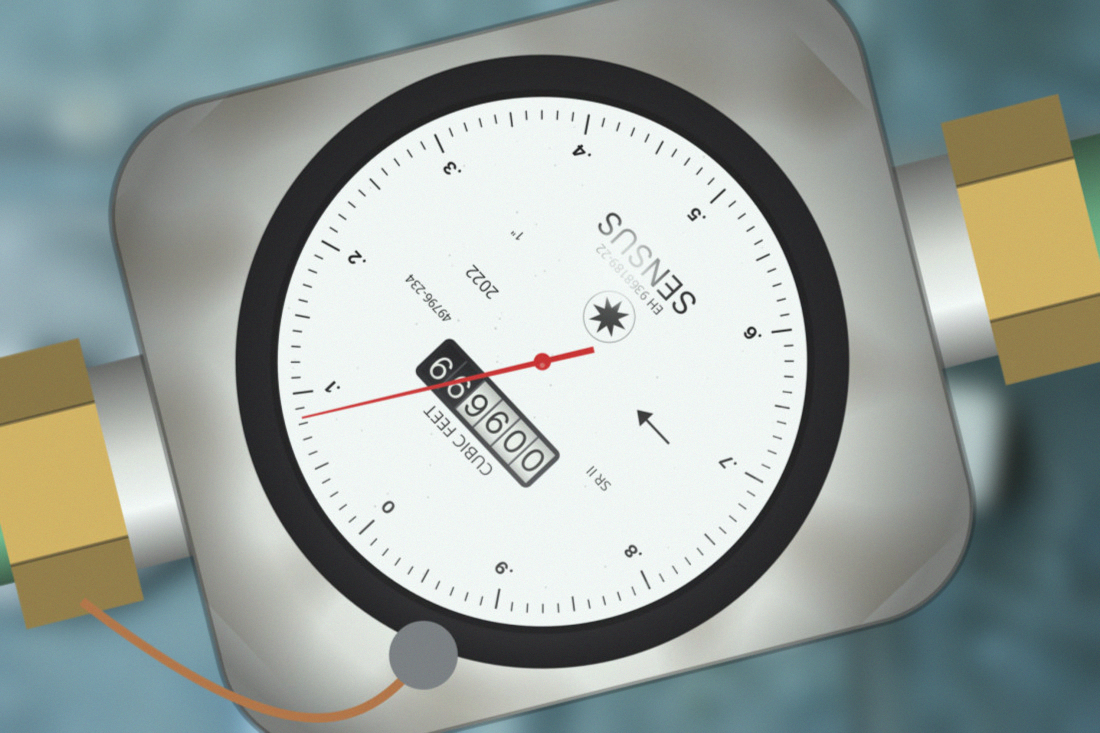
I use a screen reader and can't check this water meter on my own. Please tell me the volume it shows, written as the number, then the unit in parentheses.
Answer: 9699.08 (ft³)
